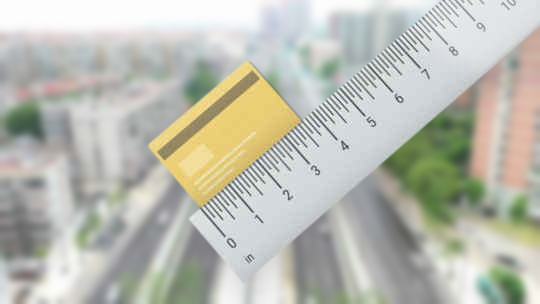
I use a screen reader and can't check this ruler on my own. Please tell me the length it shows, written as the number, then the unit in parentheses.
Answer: 3.625 (in)
